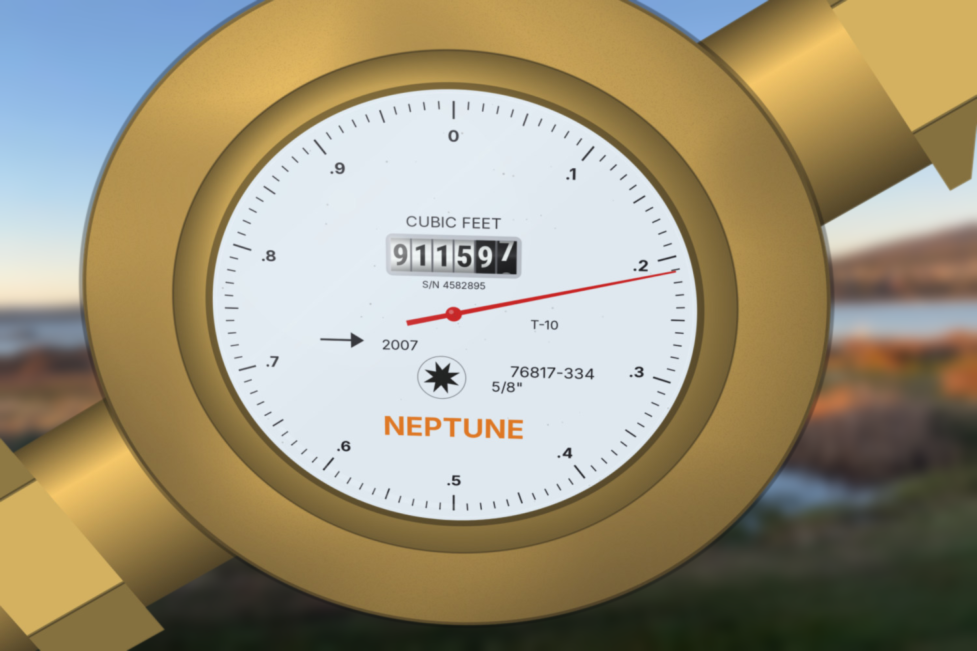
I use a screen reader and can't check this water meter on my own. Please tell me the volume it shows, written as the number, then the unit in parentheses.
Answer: 911597.21 (ft³)
